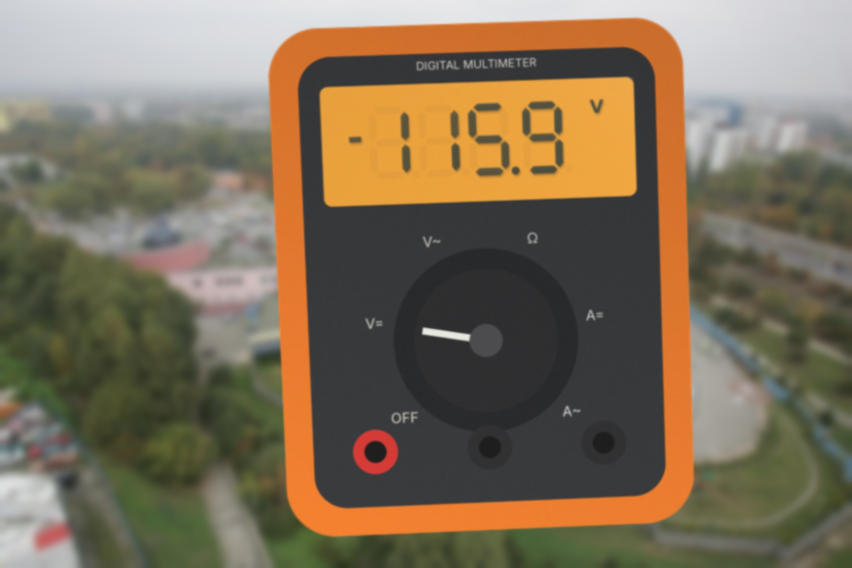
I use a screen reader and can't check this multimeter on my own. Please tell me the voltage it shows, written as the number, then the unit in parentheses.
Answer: -115.9 (V)
